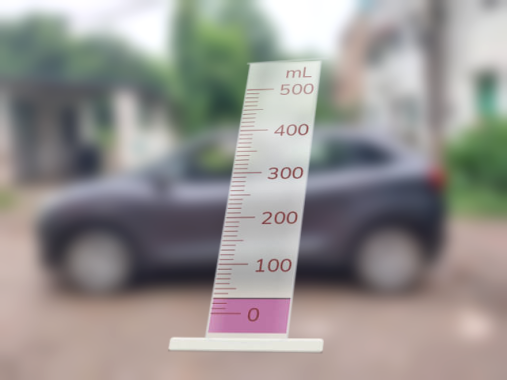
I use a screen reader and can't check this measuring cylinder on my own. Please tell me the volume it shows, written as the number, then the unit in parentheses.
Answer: 30 (mL)
